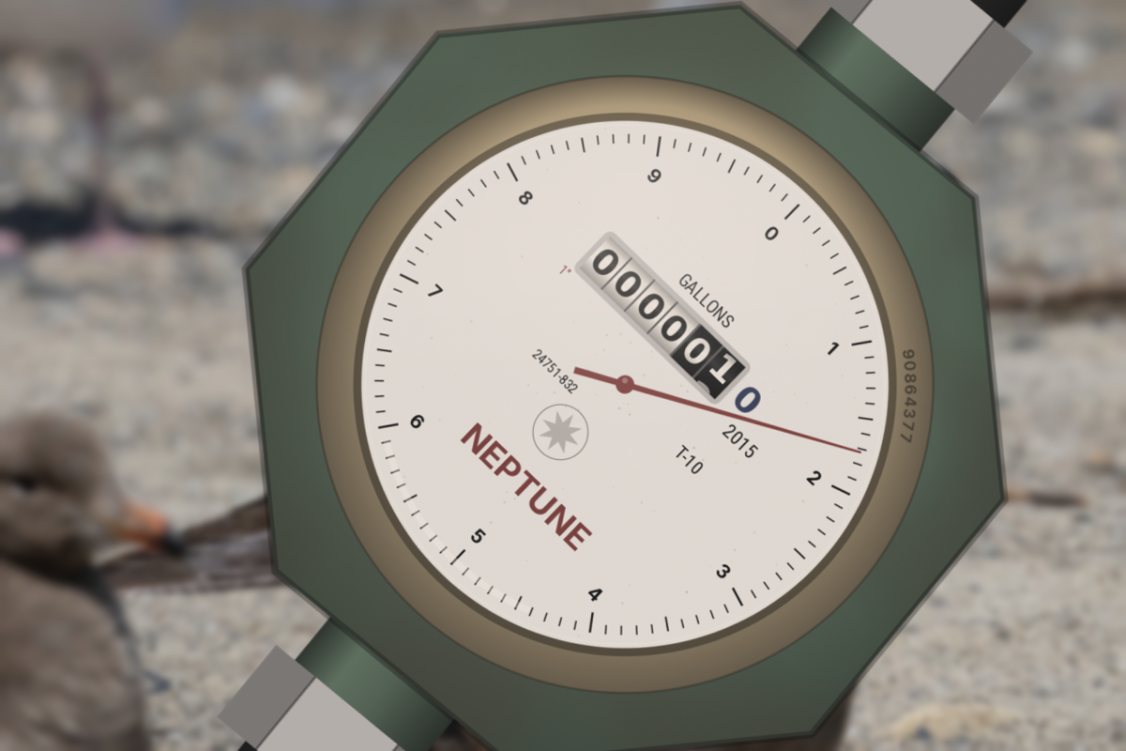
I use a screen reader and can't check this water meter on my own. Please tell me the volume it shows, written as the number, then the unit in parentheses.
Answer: 11.7 (gal)
